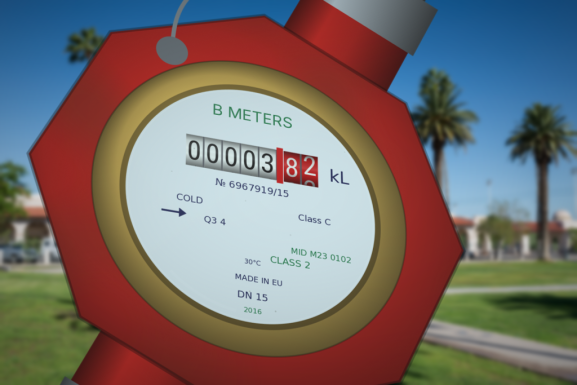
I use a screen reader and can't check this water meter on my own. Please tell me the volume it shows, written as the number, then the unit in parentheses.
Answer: 3.82 (kL)
